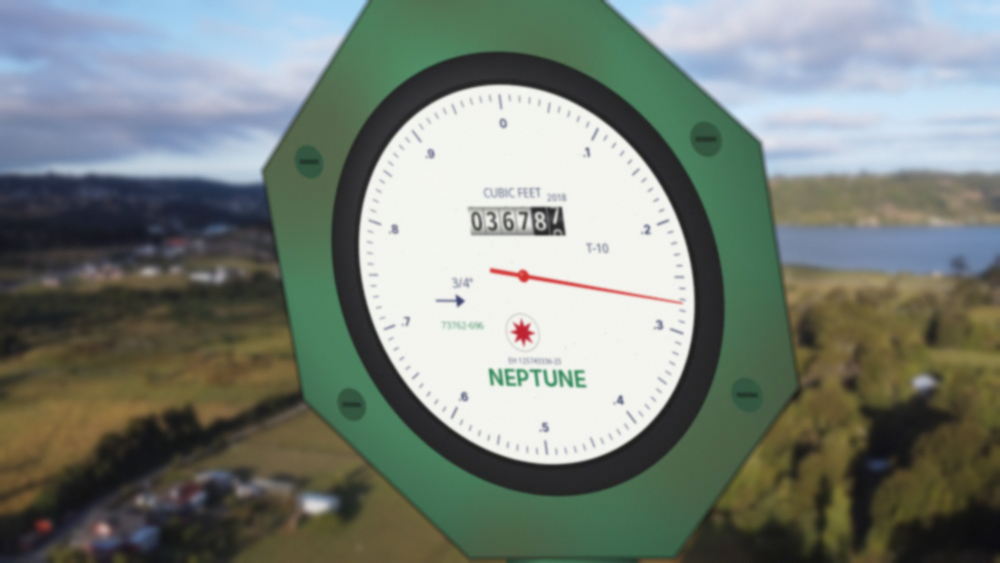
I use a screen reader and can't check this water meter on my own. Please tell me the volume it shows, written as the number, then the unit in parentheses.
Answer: 36787.27 (ft³)
